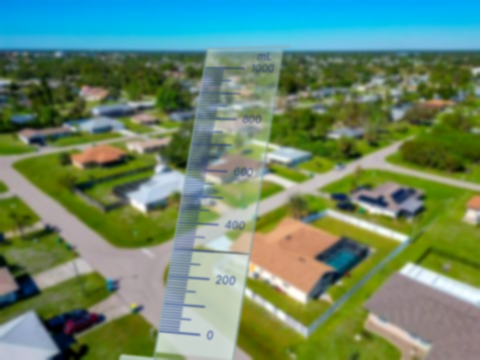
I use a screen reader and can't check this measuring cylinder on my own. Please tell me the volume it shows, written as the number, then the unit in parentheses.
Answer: 300 (mL)
